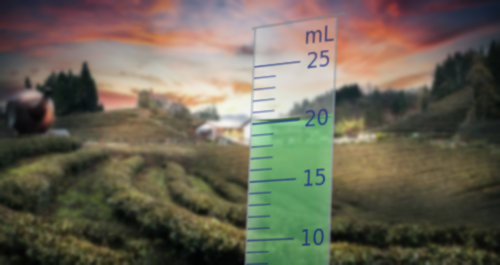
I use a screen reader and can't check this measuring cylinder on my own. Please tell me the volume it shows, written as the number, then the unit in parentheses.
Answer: 20 (mL)
